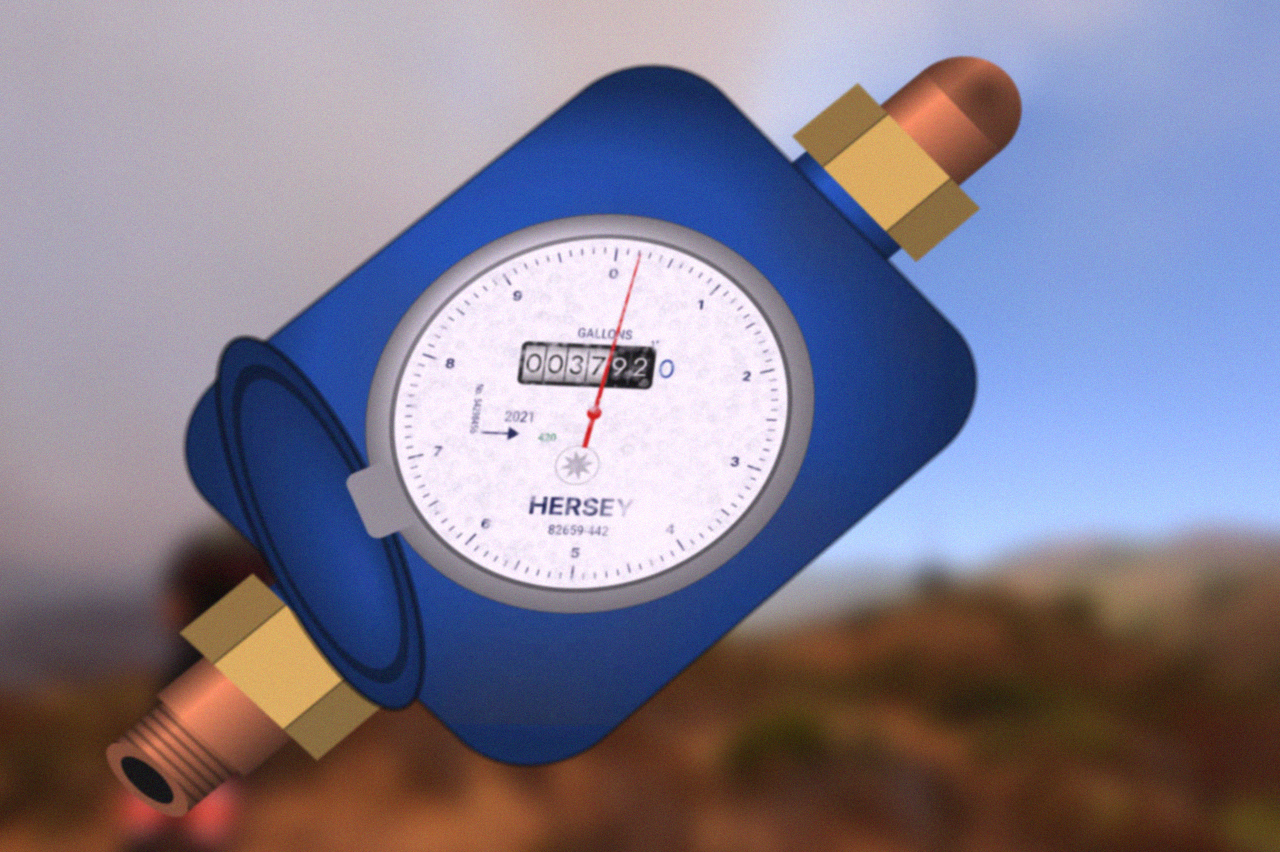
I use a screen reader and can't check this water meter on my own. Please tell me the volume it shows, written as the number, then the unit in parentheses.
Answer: 37920.2 (gal)
